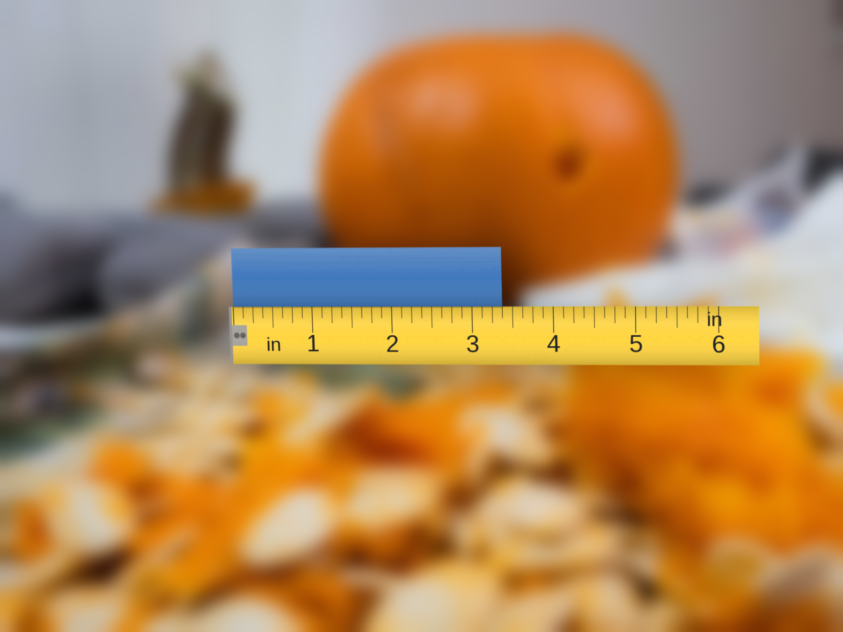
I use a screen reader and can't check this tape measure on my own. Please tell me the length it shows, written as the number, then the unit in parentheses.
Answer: 3.375 (in)
